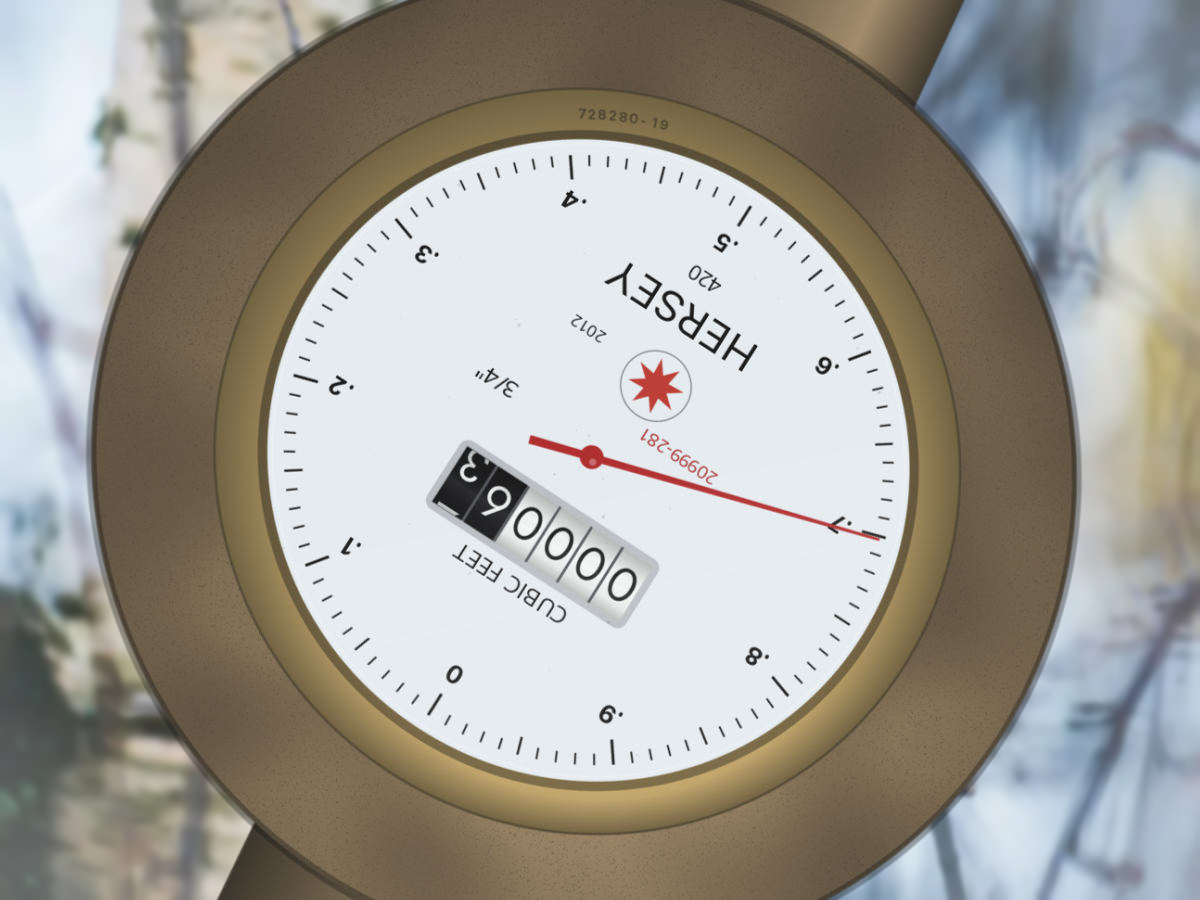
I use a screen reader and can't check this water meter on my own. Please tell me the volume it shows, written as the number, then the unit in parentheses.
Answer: 62.70 (ft³)
